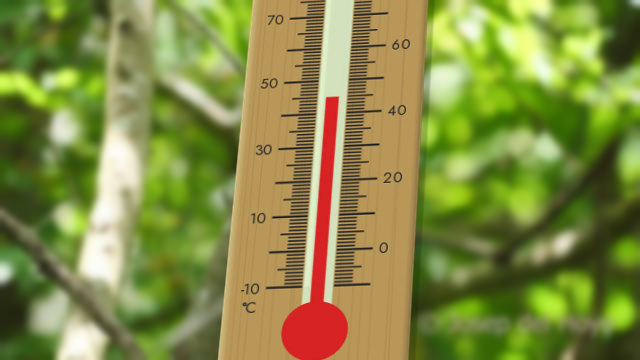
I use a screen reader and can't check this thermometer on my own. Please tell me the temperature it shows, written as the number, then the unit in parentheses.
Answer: 45 (°C)
